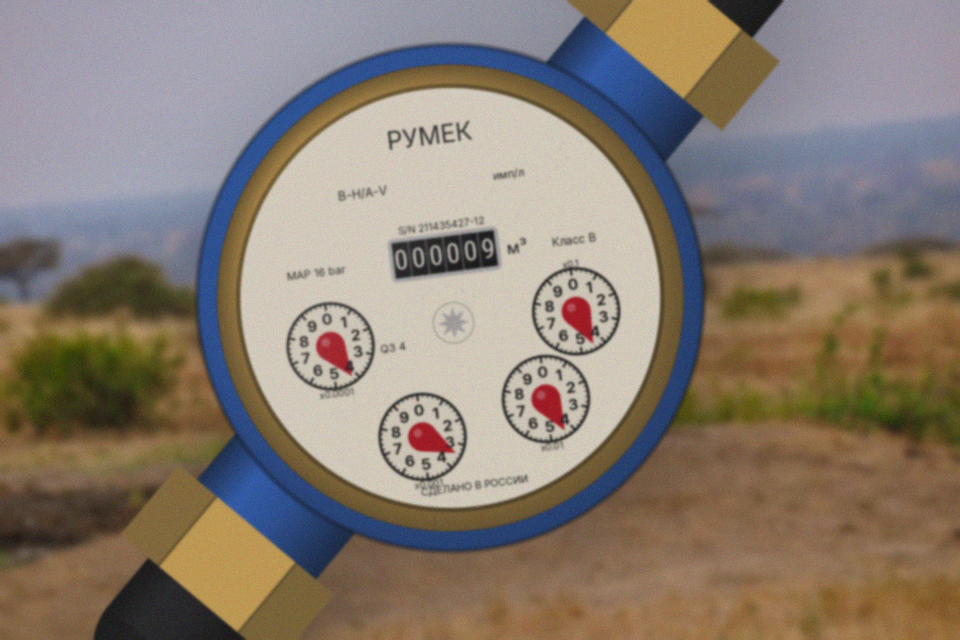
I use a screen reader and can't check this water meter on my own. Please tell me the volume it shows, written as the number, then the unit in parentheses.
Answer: 9.4434 (m³)
